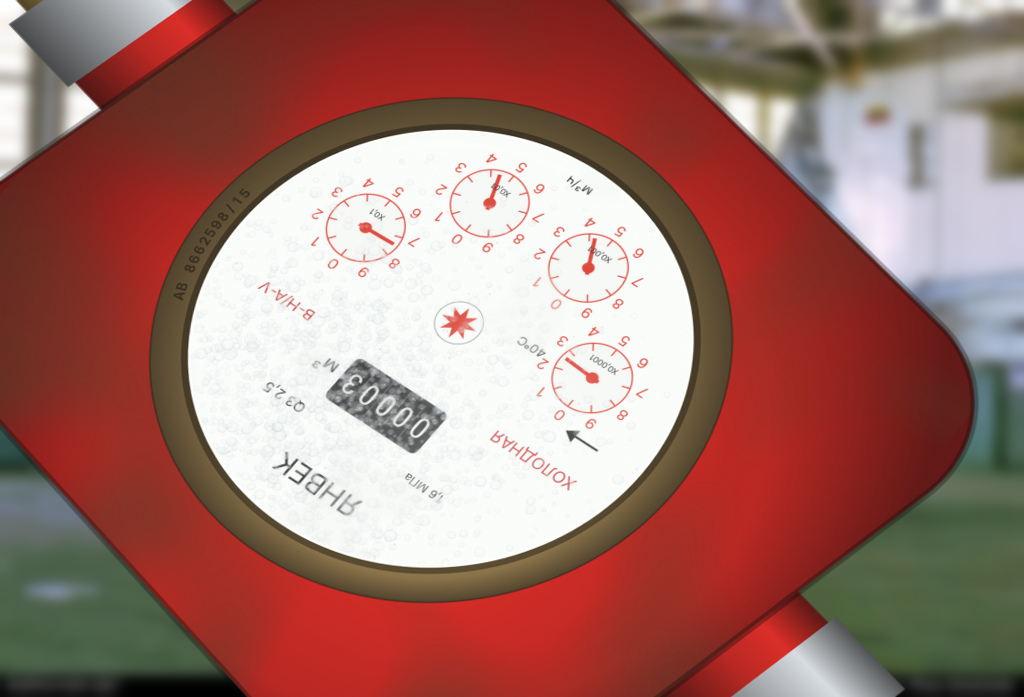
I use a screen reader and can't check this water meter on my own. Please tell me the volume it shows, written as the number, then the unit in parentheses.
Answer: 3.7442 (m³)
